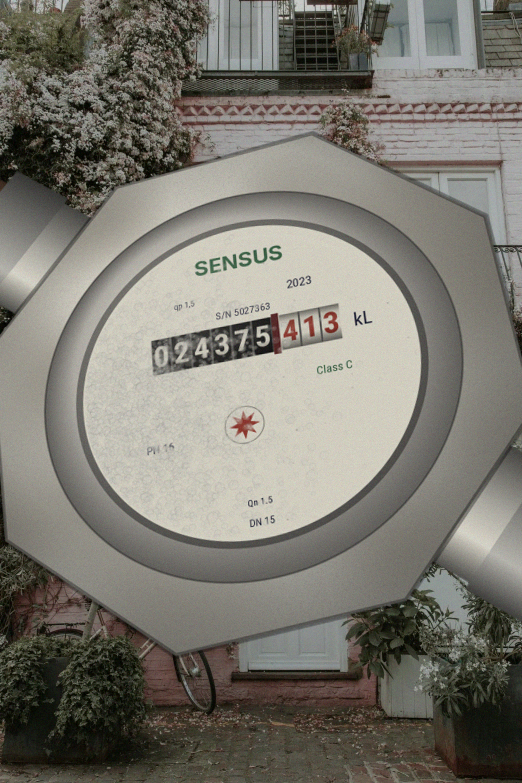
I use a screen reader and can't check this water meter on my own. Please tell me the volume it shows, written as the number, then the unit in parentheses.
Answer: 24375.413 (kL)
